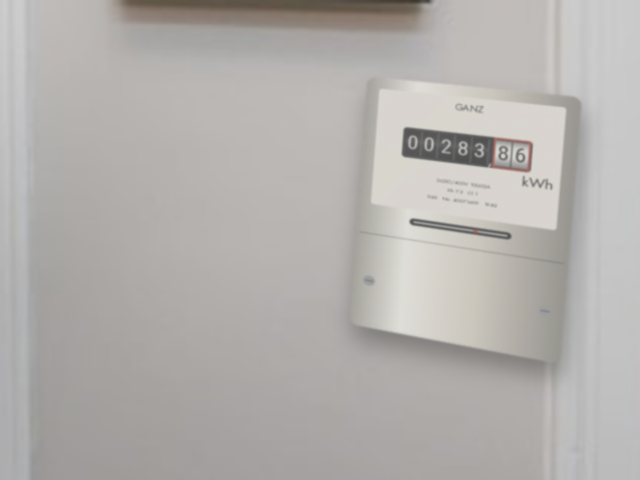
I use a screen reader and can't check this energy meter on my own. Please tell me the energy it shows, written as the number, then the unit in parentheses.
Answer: 283.86 (kWh)
